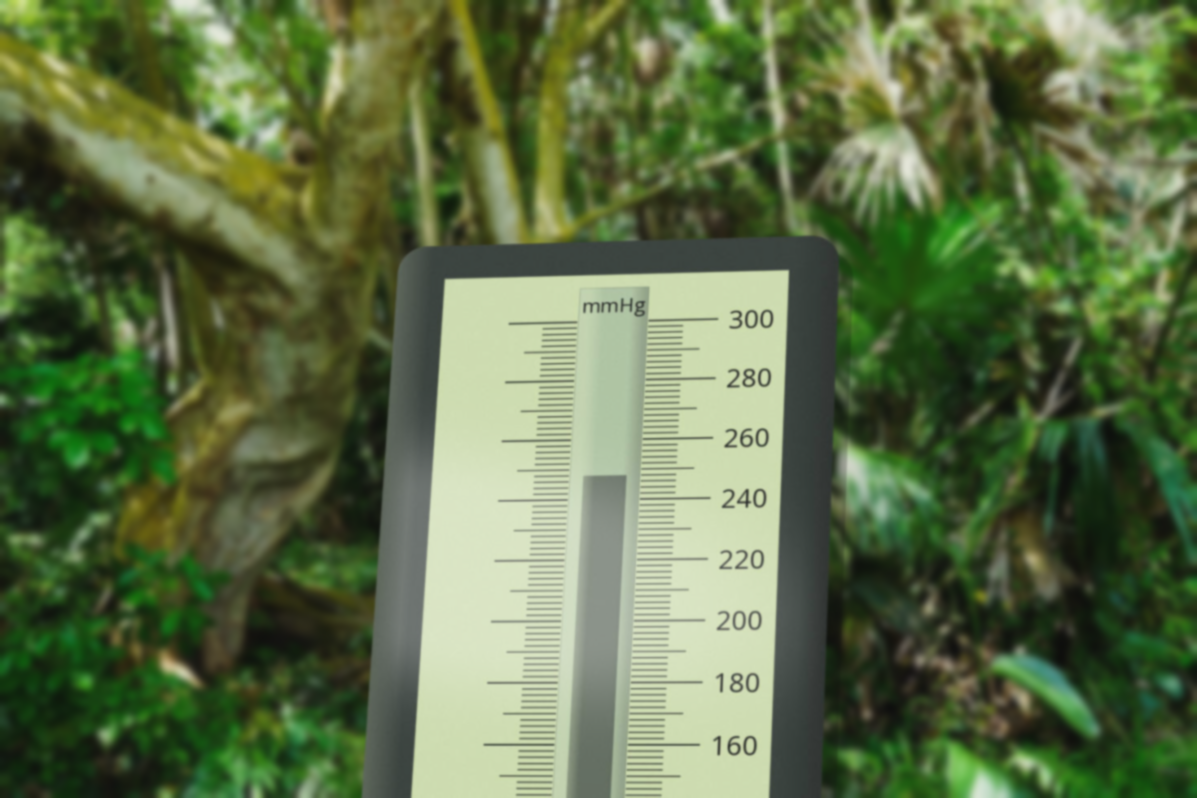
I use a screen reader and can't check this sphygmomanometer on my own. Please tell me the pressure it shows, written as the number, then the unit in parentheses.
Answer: 248 (mmHg)
